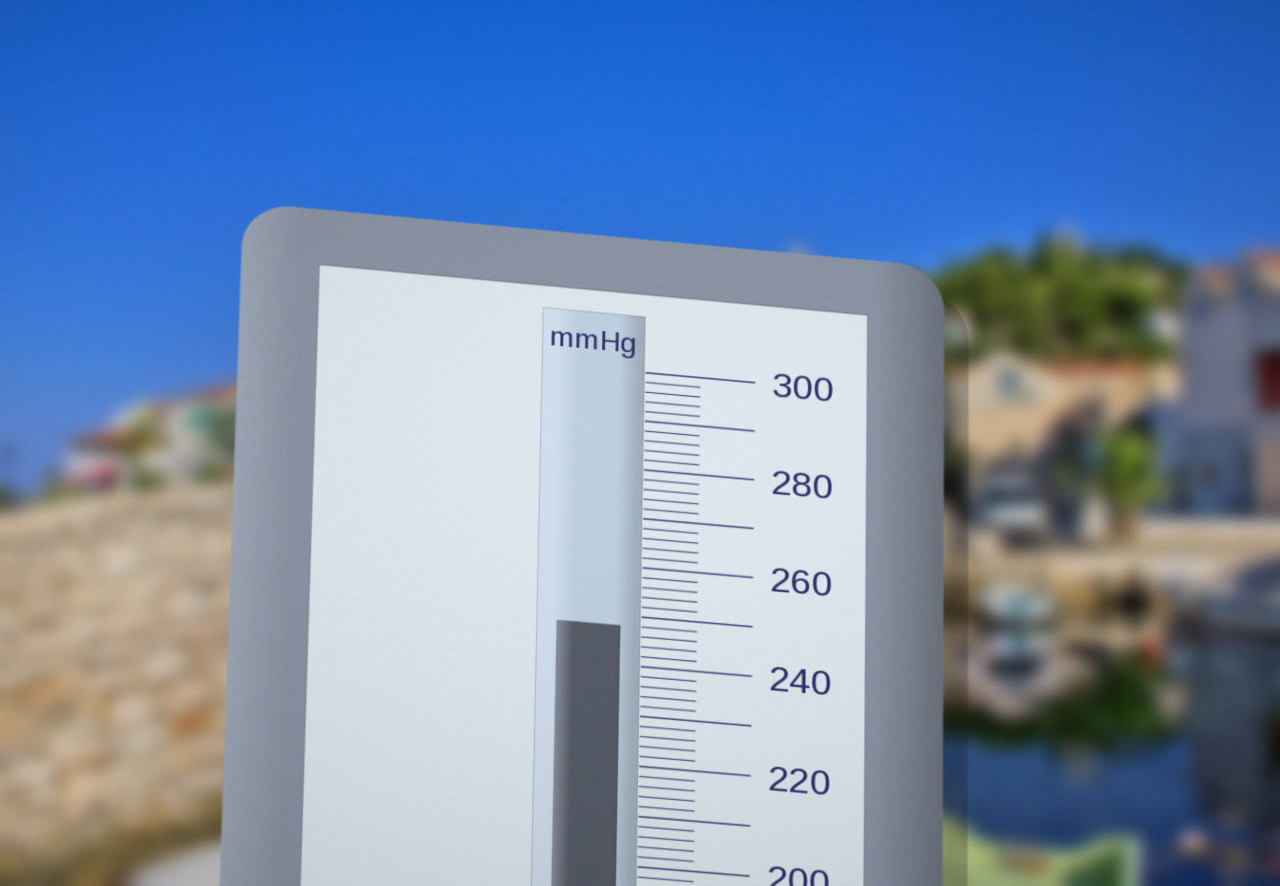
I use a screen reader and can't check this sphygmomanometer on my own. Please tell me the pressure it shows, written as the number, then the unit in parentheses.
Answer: 248 (mmHg)
